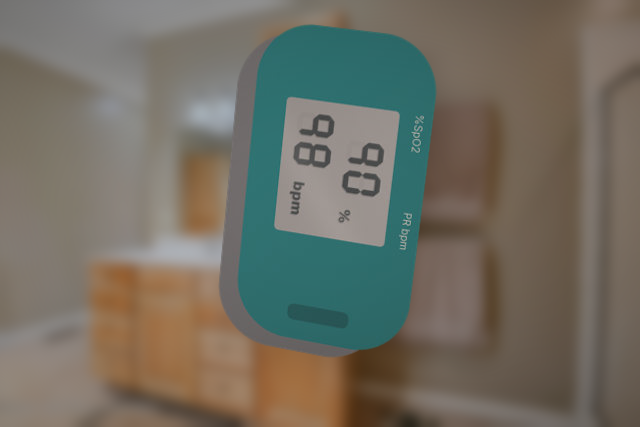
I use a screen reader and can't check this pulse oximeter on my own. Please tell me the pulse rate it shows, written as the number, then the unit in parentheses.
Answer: 98 (bpm)
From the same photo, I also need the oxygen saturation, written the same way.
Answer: 90 (%)
